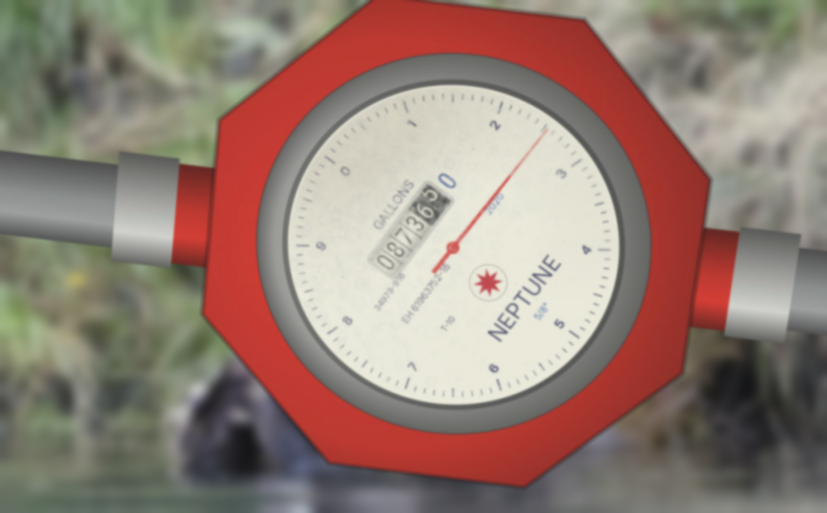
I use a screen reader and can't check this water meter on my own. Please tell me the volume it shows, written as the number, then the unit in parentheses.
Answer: 873652.5 (gal)
